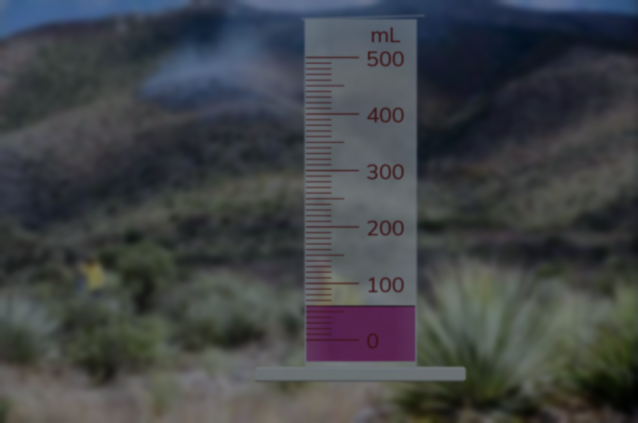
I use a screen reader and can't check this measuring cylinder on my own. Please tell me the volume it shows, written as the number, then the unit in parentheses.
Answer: 60 (mL)
